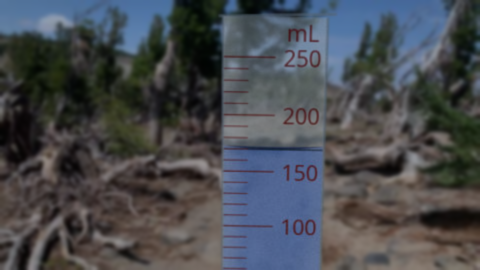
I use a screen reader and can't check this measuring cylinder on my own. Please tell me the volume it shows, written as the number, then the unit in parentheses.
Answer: 170 (mL)
